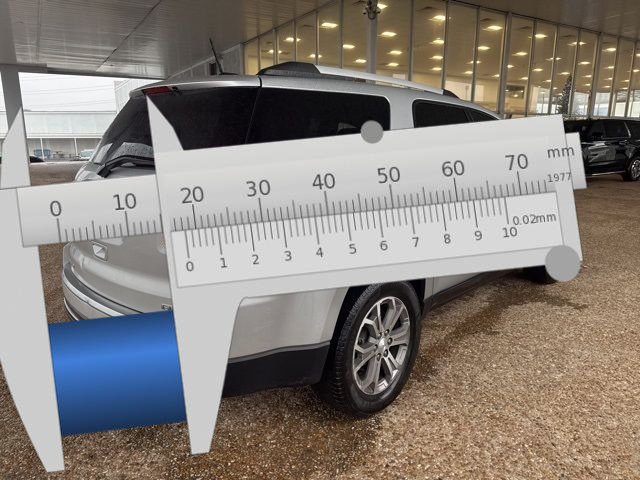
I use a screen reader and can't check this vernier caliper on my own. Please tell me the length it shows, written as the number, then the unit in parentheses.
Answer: 18.4 (mm)
